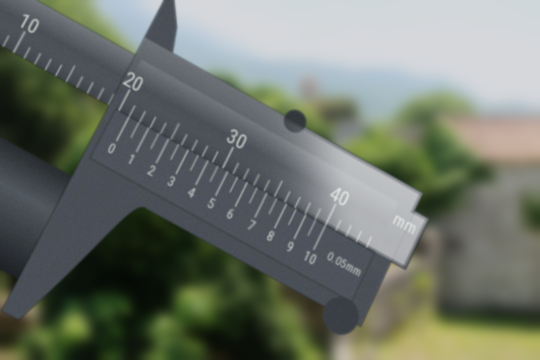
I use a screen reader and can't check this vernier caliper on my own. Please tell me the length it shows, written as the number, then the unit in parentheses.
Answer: 21.0 (mm)
